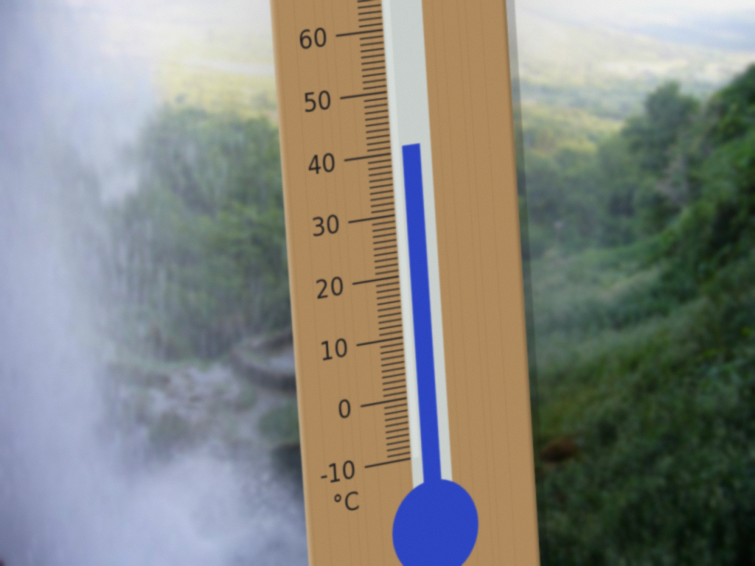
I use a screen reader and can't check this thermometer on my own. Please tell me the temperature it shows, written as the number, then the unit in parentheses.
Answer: 41 (°C)
